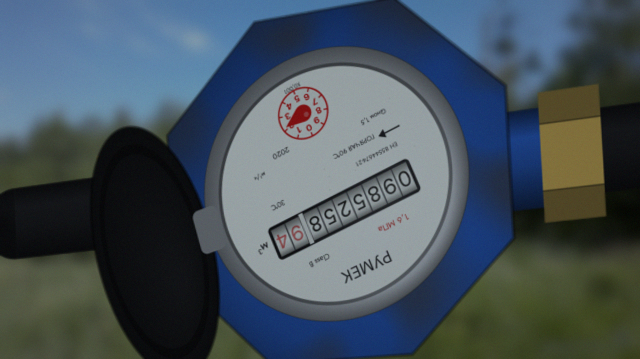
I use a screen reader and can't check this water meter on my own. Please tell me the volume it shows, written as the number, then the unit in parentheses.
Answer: 985258.942 (m³)
